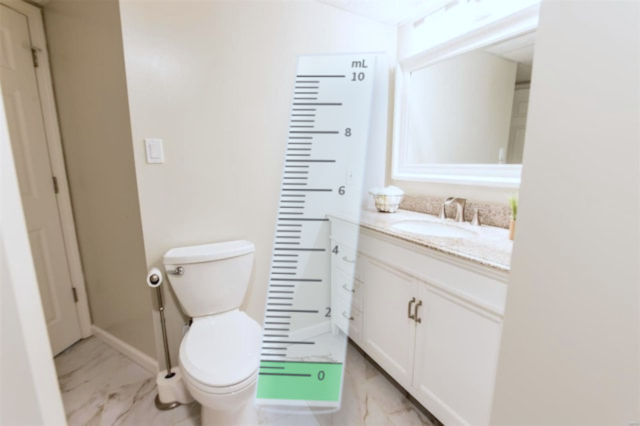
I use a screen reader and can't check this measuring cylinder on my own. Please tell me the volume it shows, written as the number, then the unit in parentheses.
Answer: 0.4 (mL)
